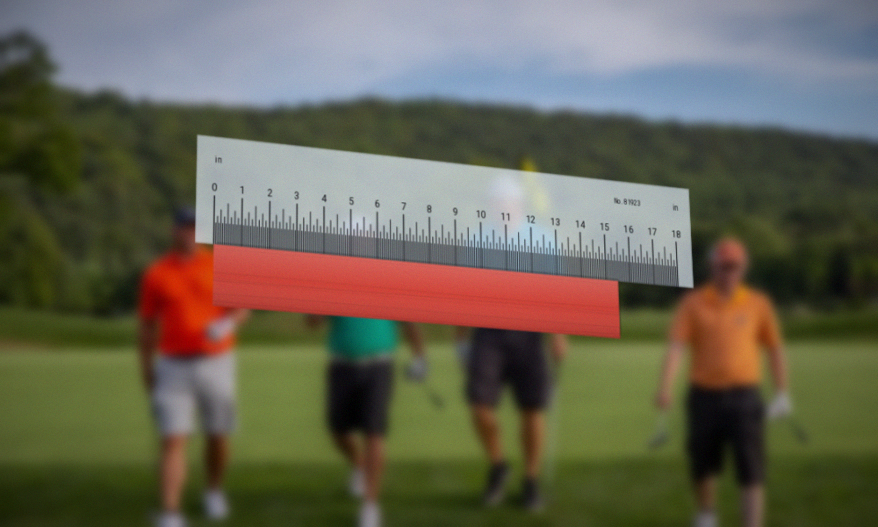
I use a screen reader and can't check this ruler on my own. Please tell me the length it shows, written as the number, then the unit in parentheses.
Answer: 15.5 (in)
